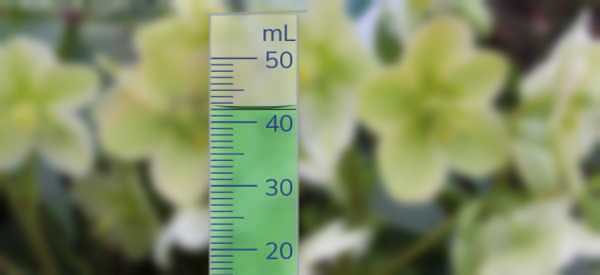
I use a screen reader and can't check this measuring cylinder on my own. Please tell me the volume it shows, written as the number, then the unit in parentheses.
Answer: 42 (mL)
